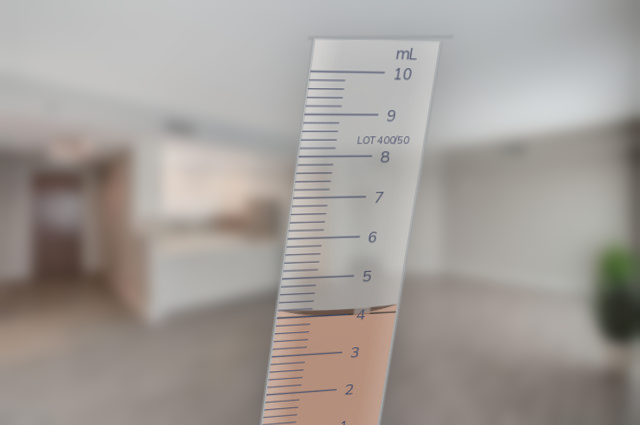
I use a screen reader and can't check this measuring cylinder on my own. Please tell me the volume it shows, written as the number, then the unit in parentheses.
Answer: 4 (mL)
